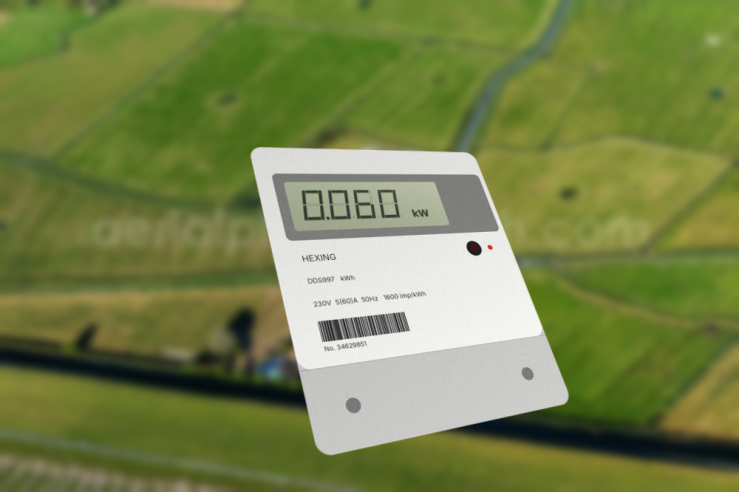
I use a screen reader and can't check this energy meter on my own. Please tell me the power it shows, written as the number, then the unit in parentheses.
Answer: 0.060 (kW)
